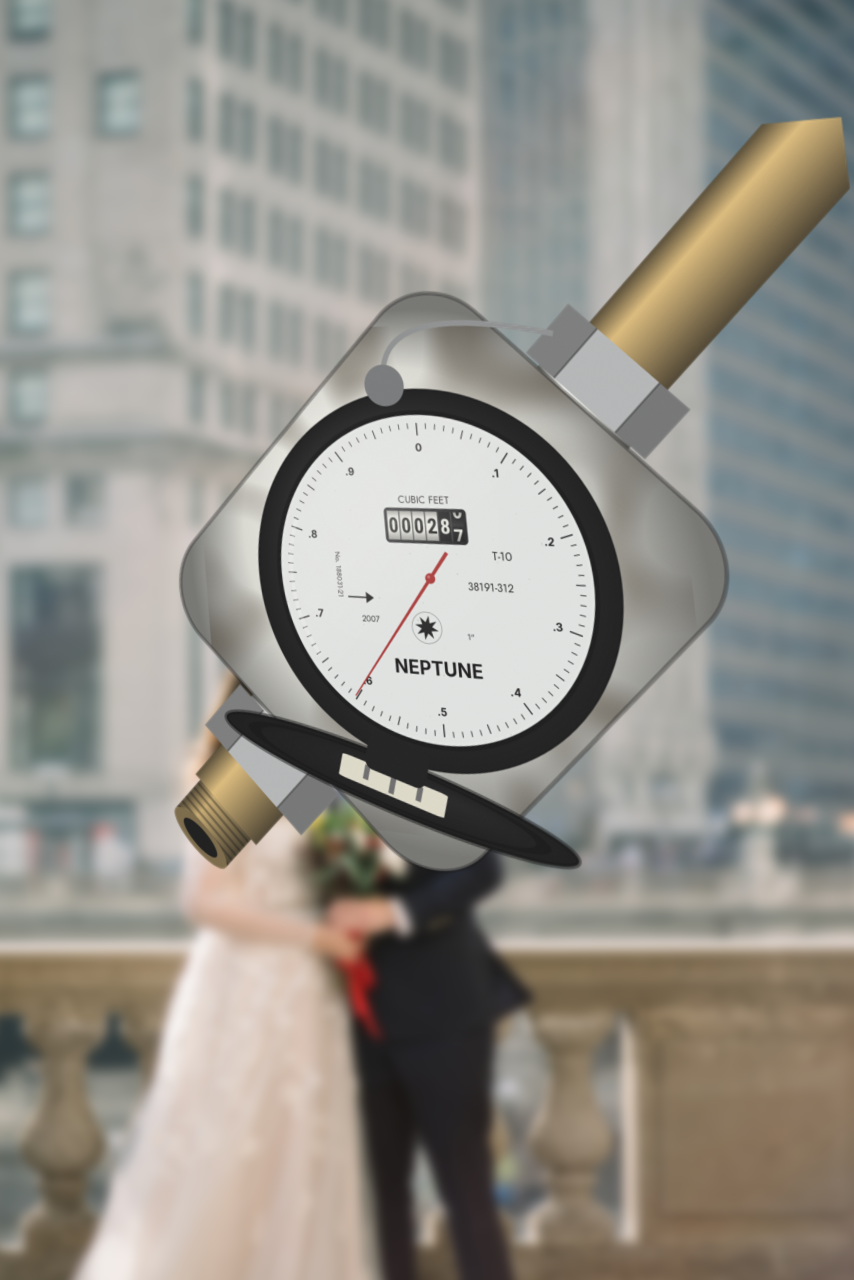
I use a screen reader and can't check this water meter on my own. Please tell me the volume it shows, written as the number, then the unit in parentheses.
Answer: 286.60 (ft³)
